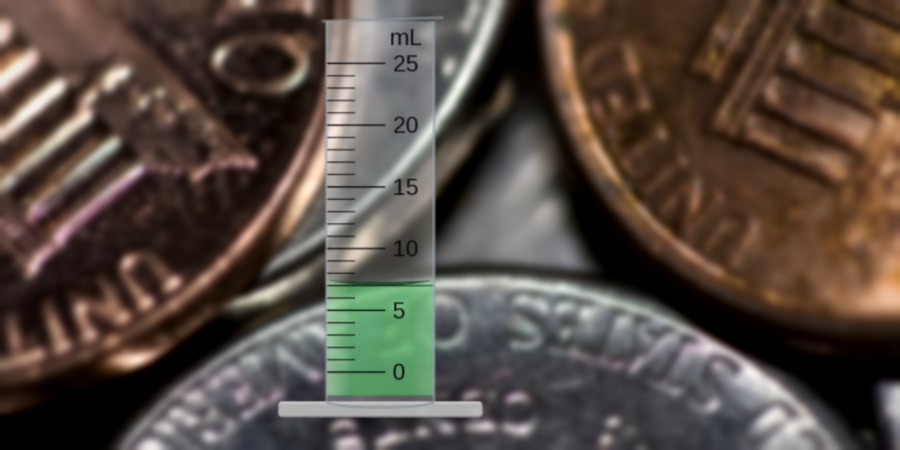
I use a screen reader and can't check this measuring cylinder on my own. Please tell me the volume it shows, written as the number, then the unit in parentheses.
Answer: 7 (mL)
